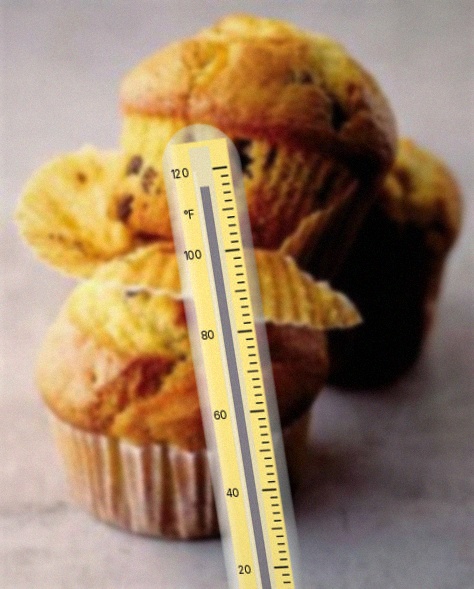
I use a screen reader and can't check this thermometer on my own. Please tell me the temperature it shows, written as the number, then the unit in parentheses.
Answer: 116 (°F)
